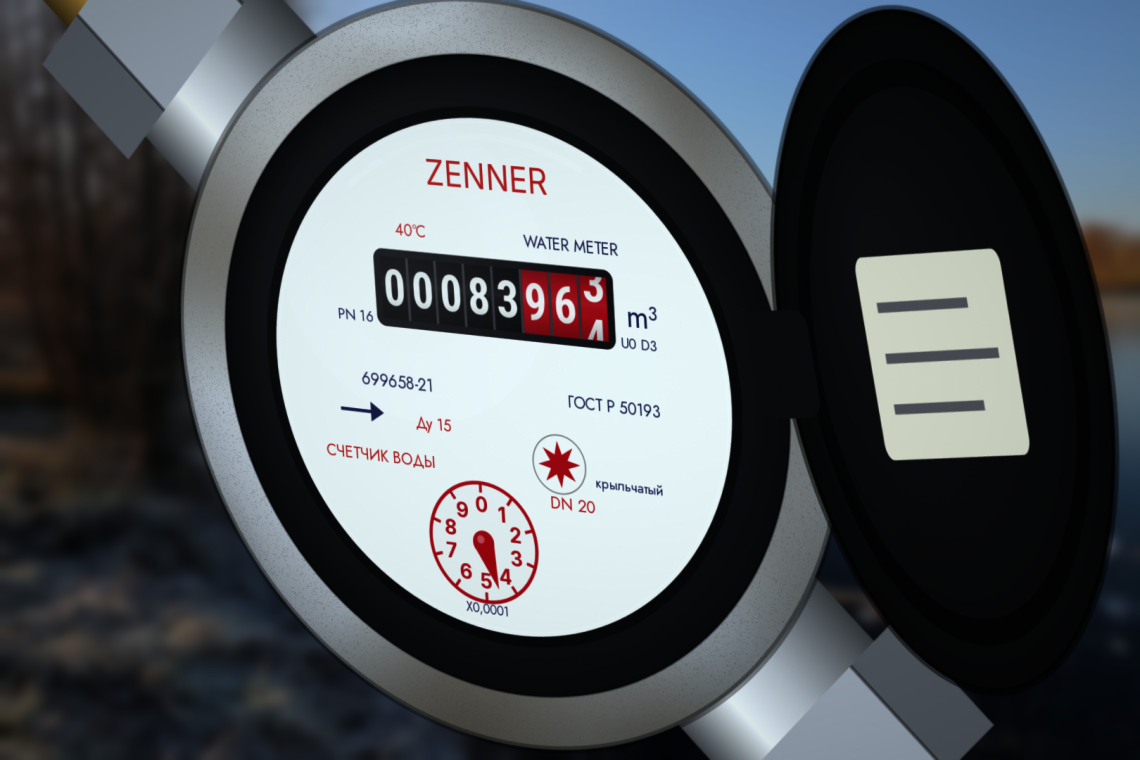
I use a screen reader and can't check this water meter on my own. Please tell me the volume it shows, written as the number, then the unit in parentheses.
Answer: 83.9634 (m³)
